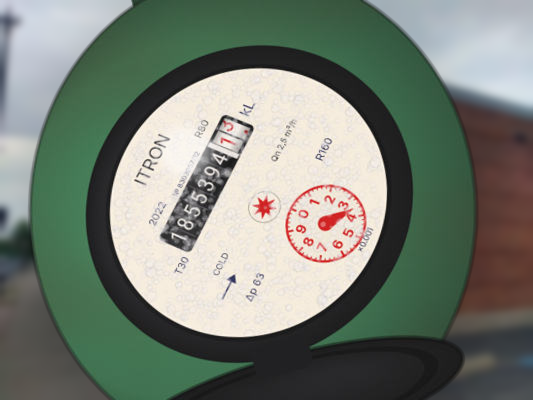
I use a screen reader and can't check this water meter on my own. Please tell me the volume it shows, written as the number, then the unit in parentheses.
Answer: 1855394.133 (kL)
